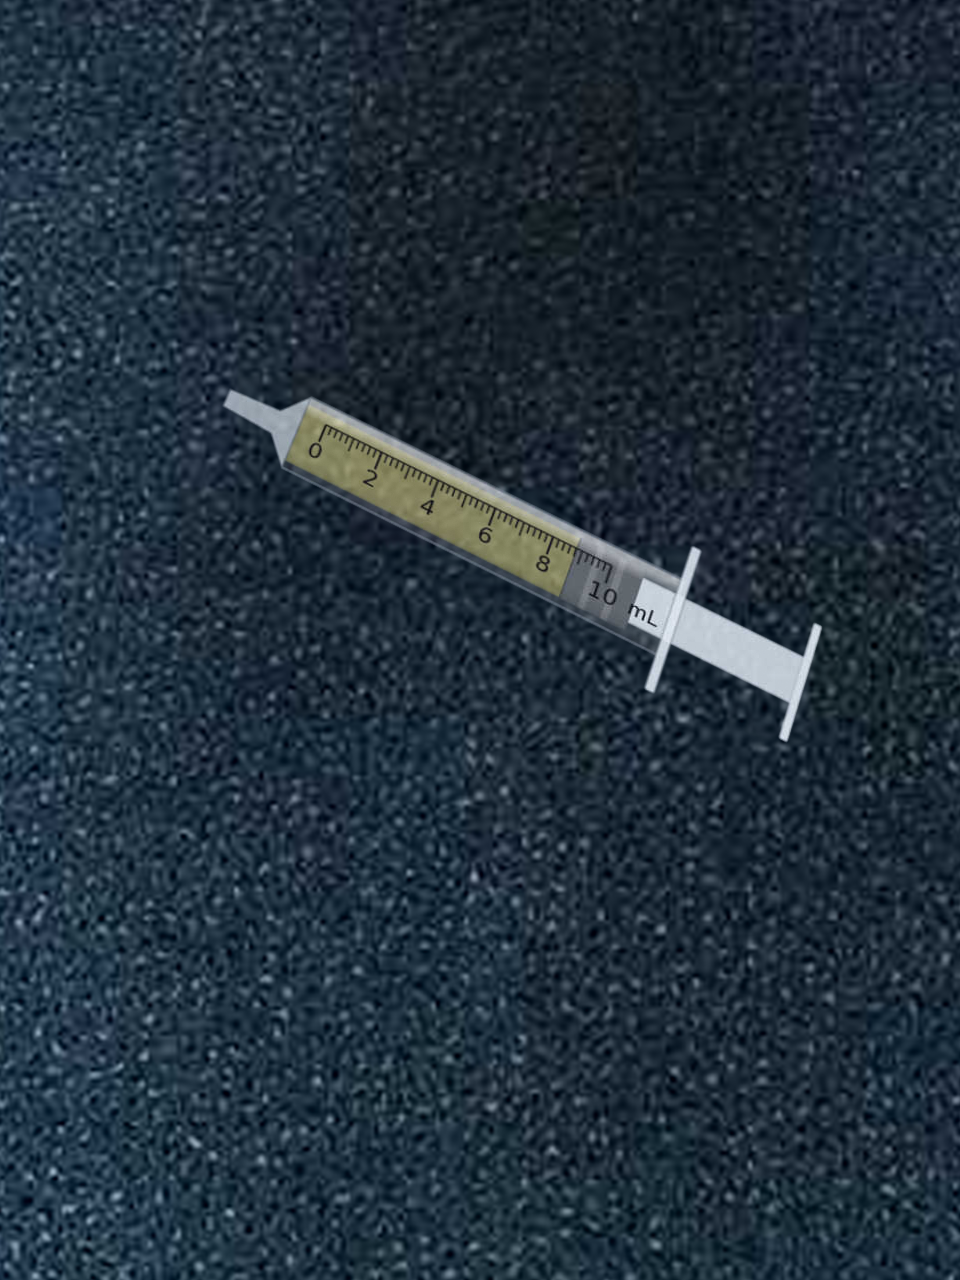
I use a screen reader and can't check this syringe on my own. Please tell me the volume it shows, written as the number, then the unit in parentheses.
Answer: 8.8 (mL)
